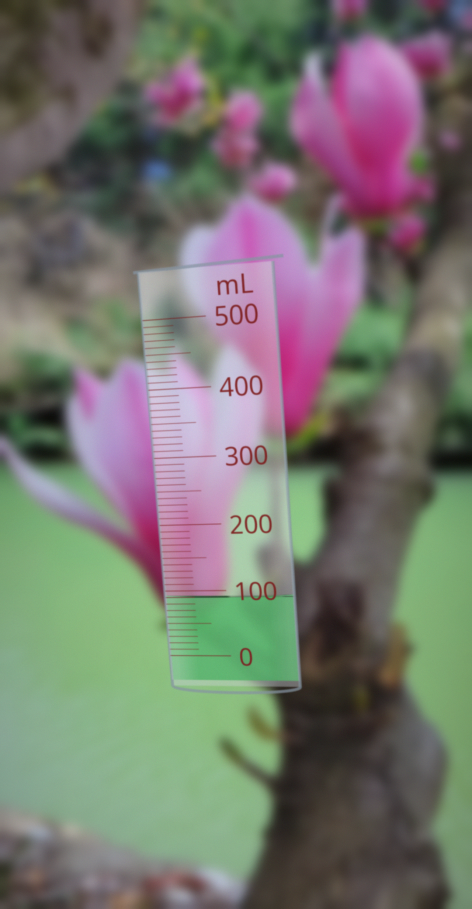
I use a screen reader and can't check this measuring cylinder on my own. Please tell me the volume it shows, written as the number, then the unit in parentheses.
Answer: 90 (mL)
